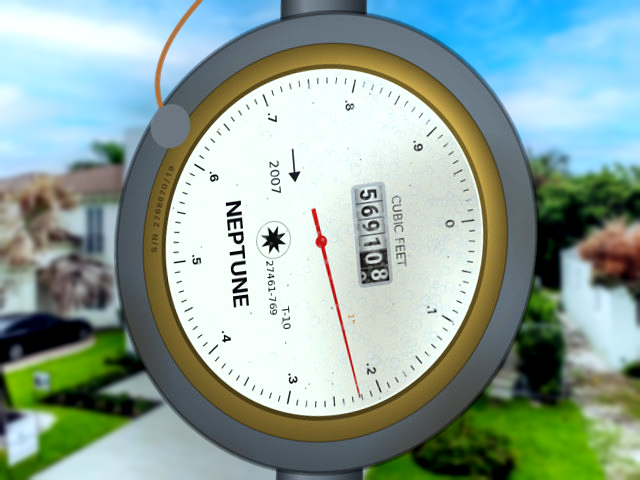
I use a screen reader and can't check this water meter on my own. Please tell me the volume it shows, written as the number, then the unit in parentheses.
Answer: 569108.22 (ft³)
